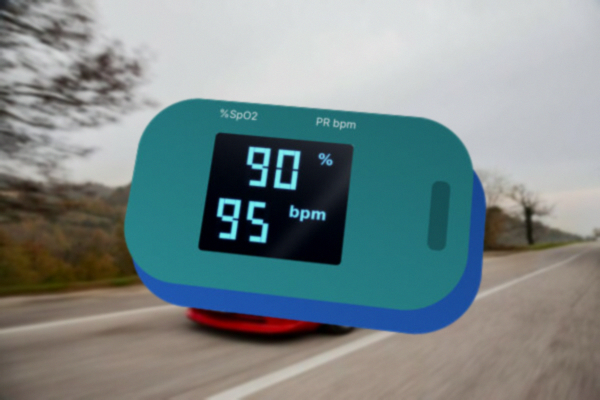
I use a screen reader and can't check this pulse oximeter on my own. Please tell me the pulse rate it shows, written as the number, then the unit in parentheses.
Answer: 95 (bpm)
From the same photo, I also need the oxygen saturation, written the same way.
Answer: 90 (%)
